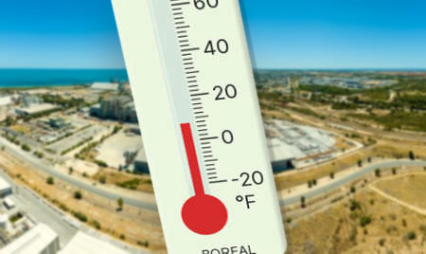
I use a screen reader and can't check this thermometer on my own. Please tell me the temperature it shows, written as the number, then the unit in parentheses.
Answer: 8 (°F)
